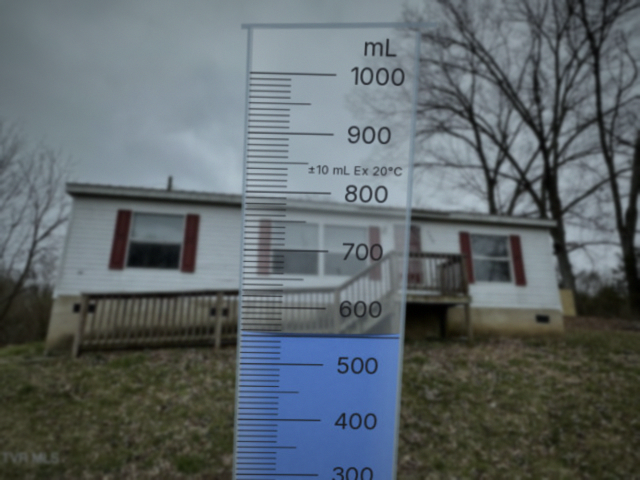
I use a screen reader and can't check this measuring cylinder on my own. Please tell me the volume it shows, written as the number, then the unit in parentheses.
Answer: 550 (mL)
